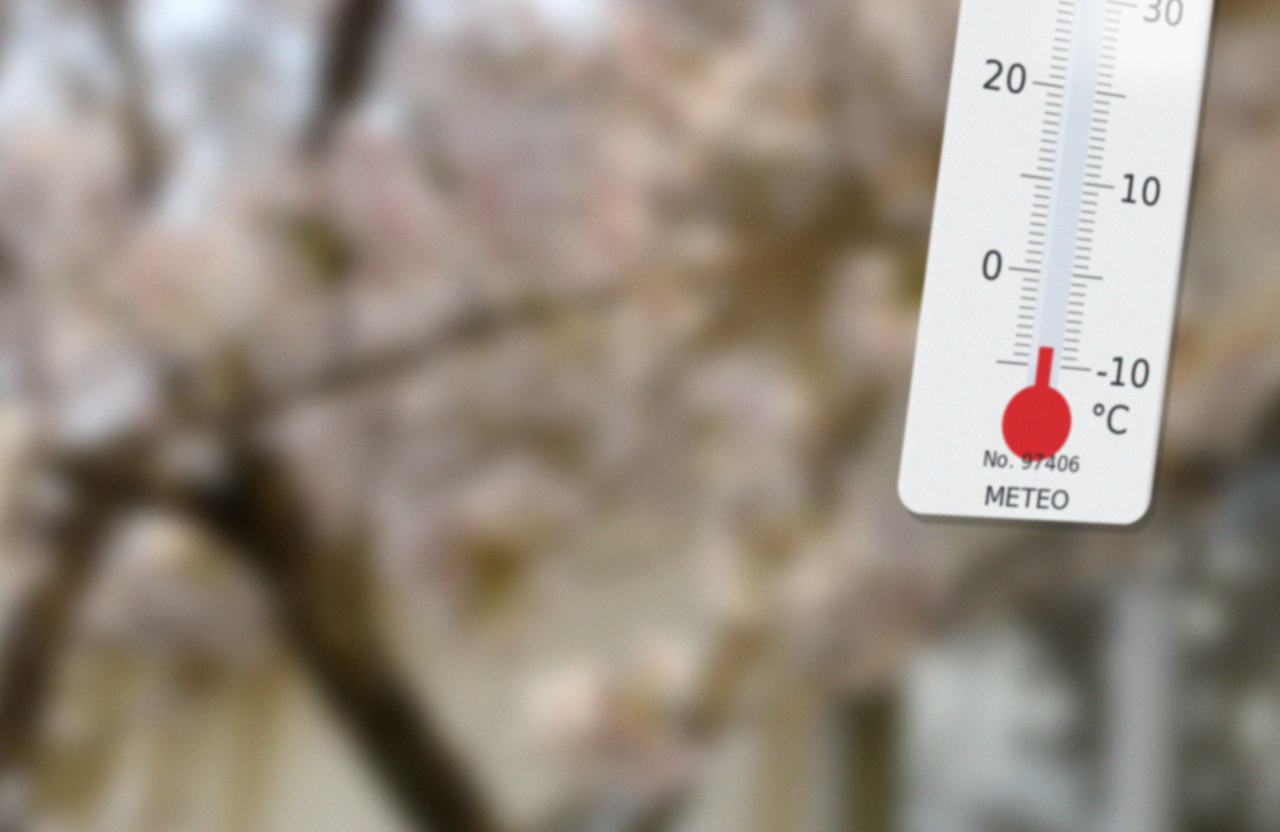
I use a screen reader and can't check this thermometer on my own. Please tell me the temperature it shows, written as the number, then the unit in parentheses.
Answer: -8 (°C)
